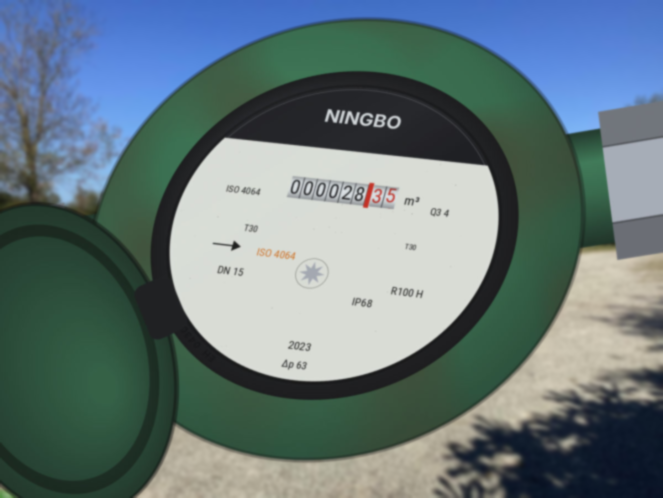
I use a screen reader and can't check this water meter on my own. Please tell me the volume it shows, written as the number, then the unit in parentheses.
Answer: 28.35 (m³)
